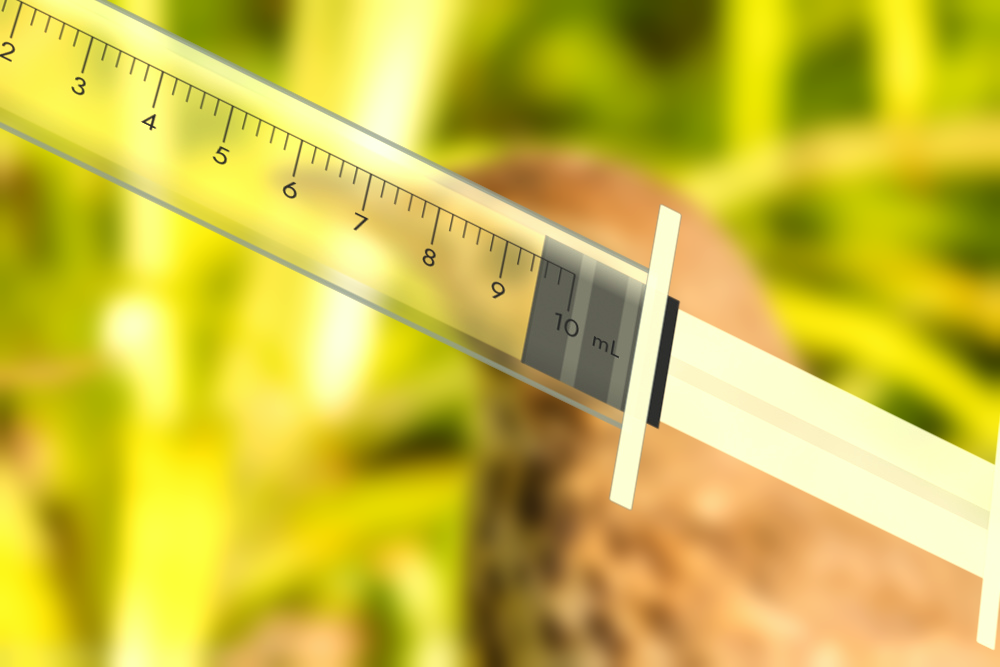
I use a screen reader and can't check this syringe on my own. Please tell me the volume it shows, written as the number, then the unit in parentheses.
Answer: 9.5 (mL)
